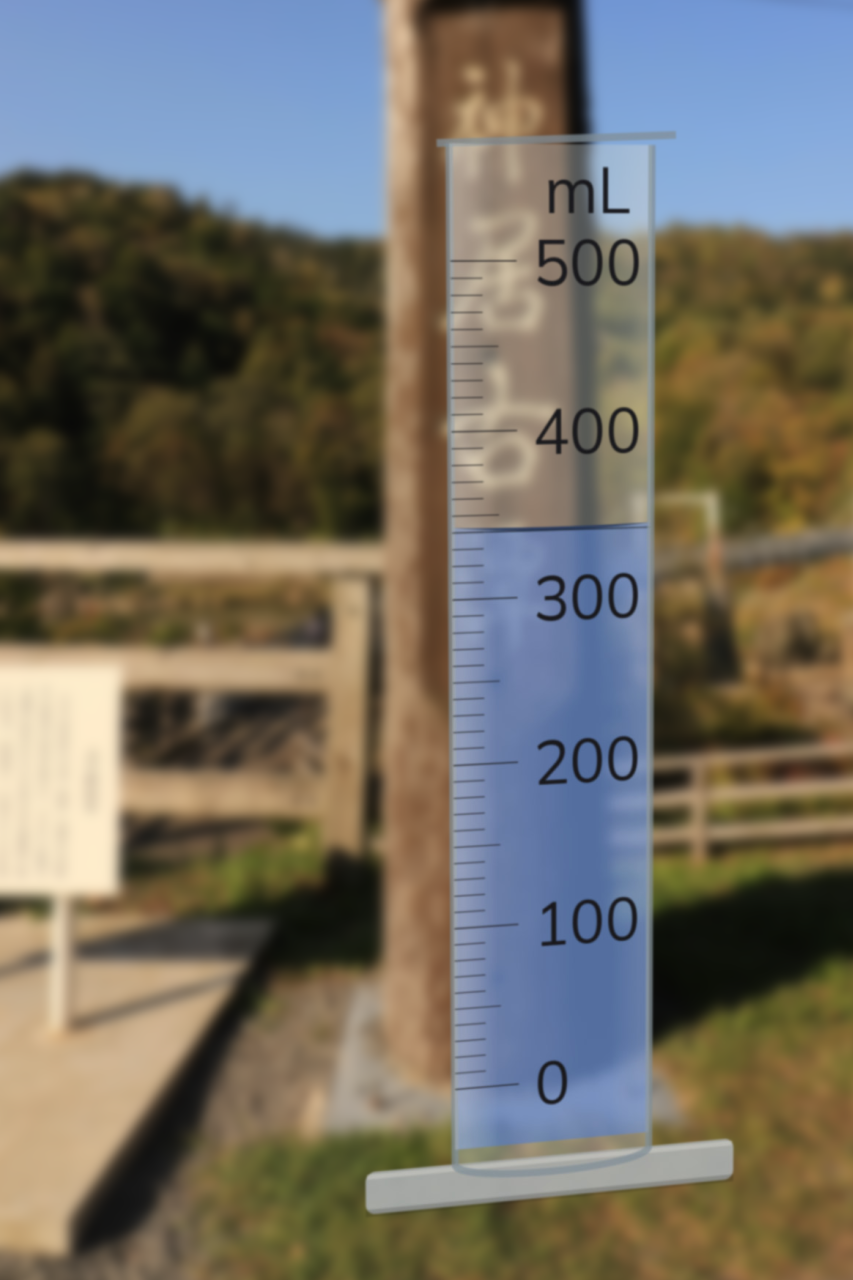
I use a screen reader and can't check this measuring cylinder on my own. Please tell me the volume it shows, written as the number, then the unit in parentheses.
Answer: 340 (mL)
